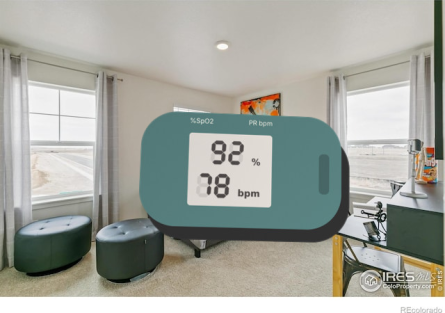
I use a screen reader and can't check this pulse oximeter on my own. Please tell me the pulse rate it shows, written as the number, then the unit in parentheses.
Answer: 78 (bpm)
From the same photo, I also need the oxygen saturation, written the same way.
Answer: 92 (%)
